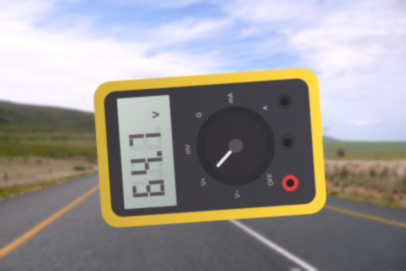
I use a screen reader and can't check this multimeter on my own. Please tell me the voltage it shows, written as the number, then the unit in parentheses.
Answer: 64.7 (V)
